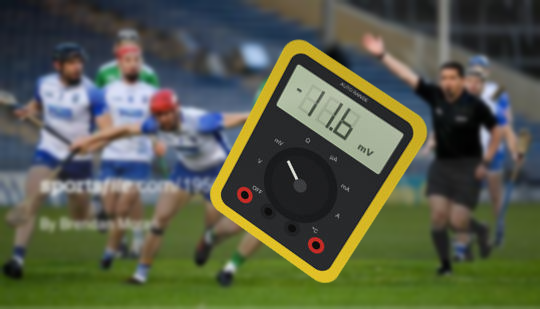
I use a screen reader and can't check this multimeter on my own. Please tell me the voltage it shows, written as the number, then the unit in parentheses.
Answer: -11.6 (mV)
